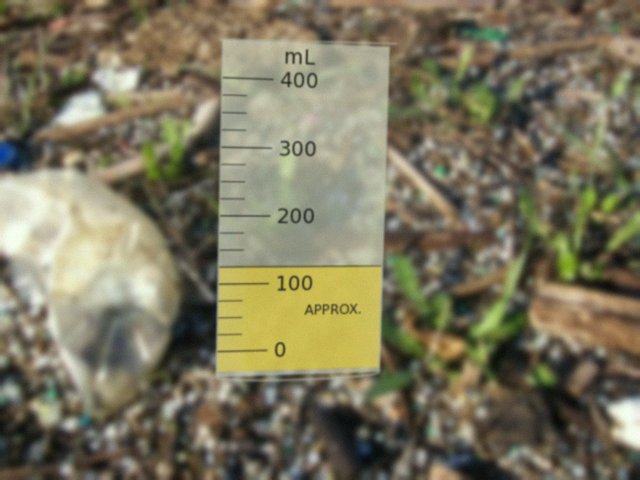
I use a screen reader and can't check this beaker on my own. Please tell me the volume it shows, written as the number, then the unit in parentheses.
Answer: 125 (mL)
